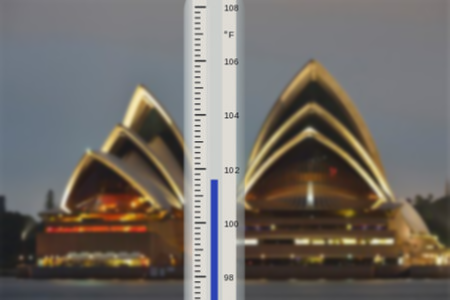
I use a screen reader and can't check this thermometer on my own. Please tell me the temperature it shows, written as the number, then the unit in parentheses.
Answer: 101.6 (°F)
